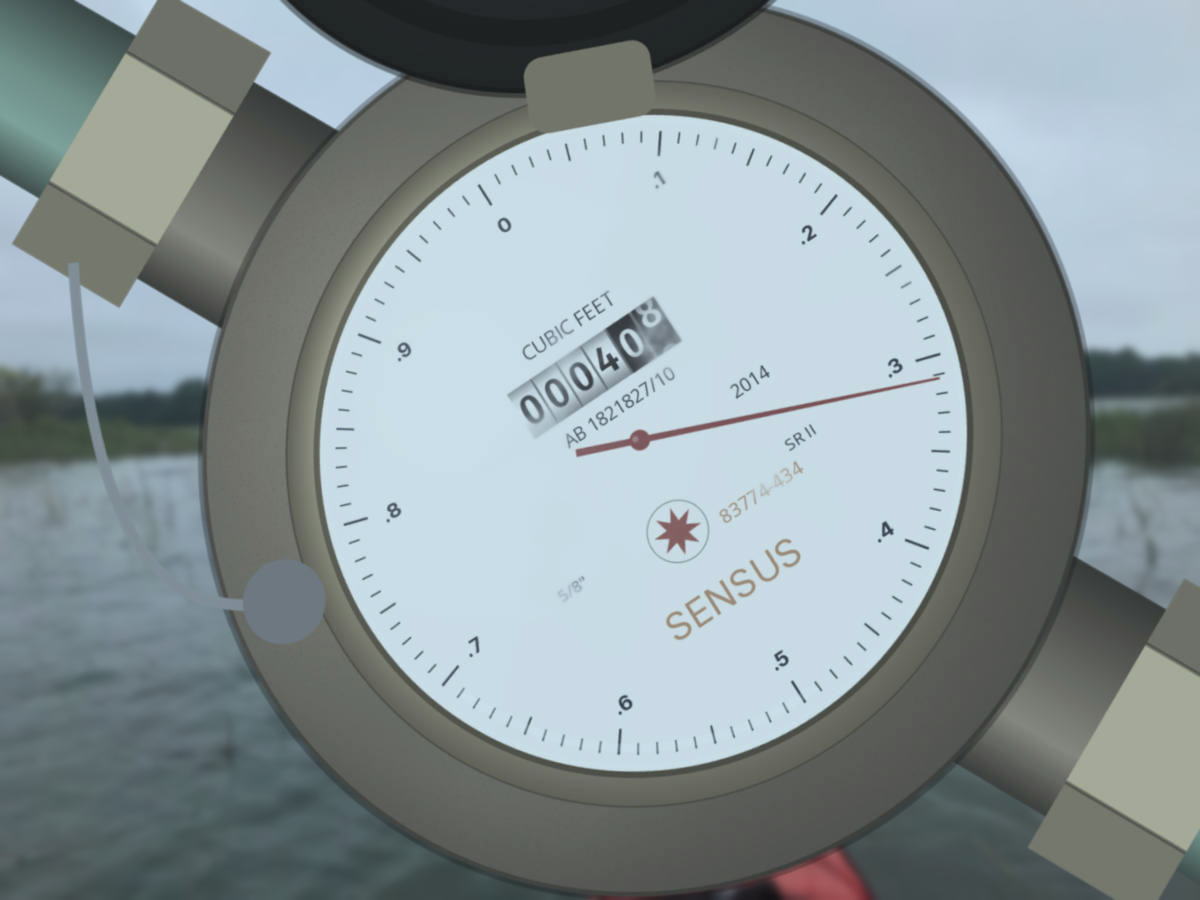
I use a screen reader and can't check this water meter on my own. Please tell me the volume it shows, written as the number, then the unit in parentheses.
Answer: 408.31 (ft³)
